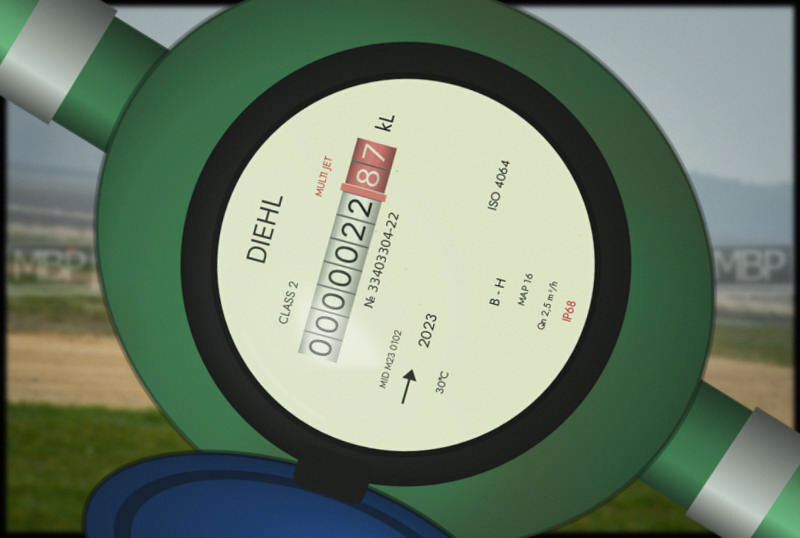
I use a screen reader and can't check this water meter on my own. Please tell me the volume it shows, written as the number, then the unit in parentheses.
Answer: 22.87 (kL)
